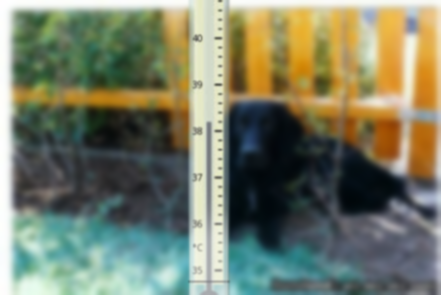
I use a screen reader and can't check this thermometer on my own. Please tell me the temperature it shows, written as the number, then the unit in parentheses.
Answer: 38.2 (°C)
